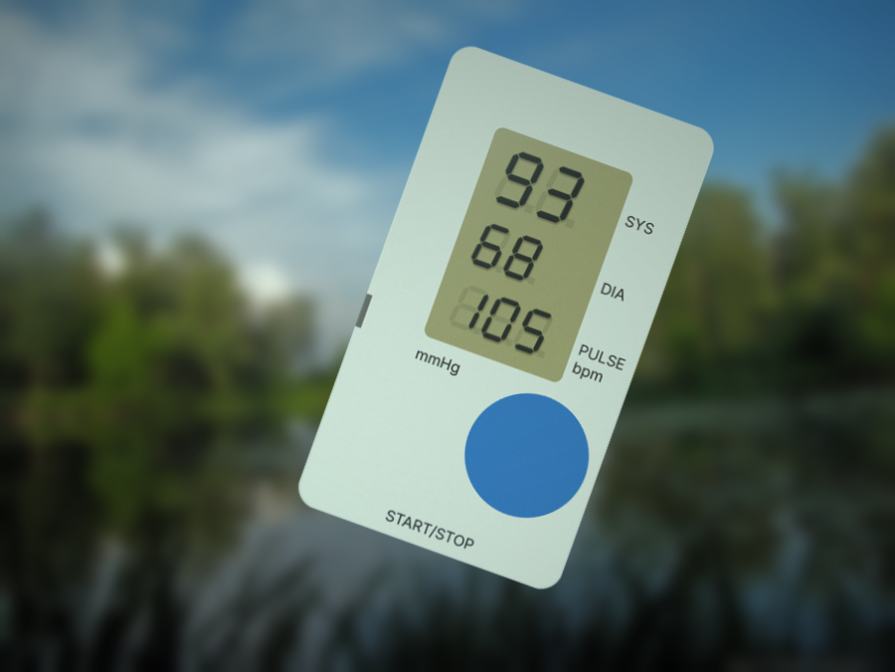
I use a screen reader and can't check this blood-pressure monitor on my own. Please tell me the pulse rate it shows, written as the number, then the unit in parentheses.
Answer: 105 (bpm)
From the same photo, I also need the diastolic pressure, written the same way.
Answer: 68 (mmHg)
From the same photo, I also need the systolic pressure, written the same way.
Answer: 93 (mmHg)
